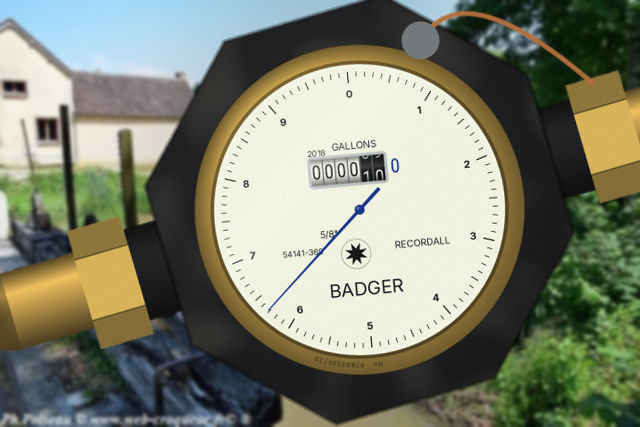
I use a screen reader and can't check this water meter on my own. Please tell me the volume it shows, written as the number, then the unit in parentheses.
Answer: 96.3 (gal)
